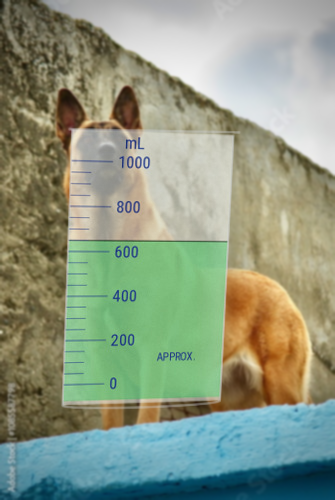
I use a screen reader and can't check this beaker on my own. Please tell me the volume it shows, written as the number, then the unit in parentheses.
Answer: 650 (mL)
